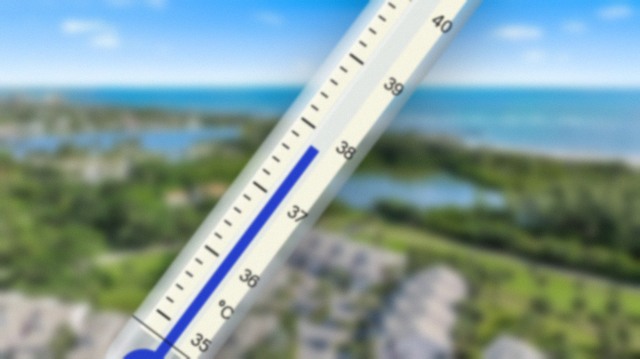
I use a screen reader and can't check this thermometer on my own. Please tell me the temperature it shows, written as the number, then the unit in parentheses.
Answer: 37.8 (°C)
